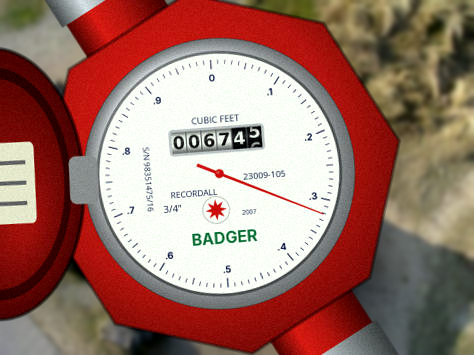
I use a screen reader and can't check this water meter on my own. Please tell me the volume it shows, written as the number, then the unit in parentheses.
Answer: 6745.32 (ft³)
